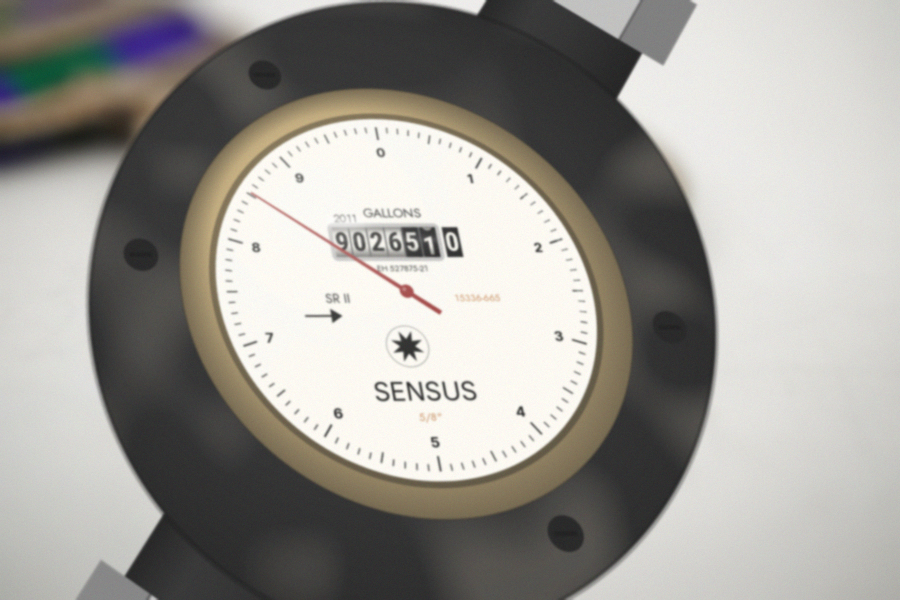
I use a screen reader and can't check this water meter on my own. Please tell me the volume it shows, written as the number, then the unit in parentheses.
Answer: 9026508.5 (gal)
